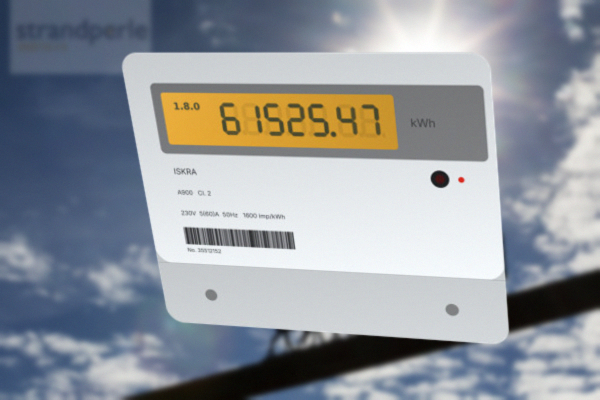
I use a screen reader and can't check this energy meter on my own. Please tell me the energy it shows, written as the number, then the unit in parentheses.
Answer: 61525.47 (kWh)
